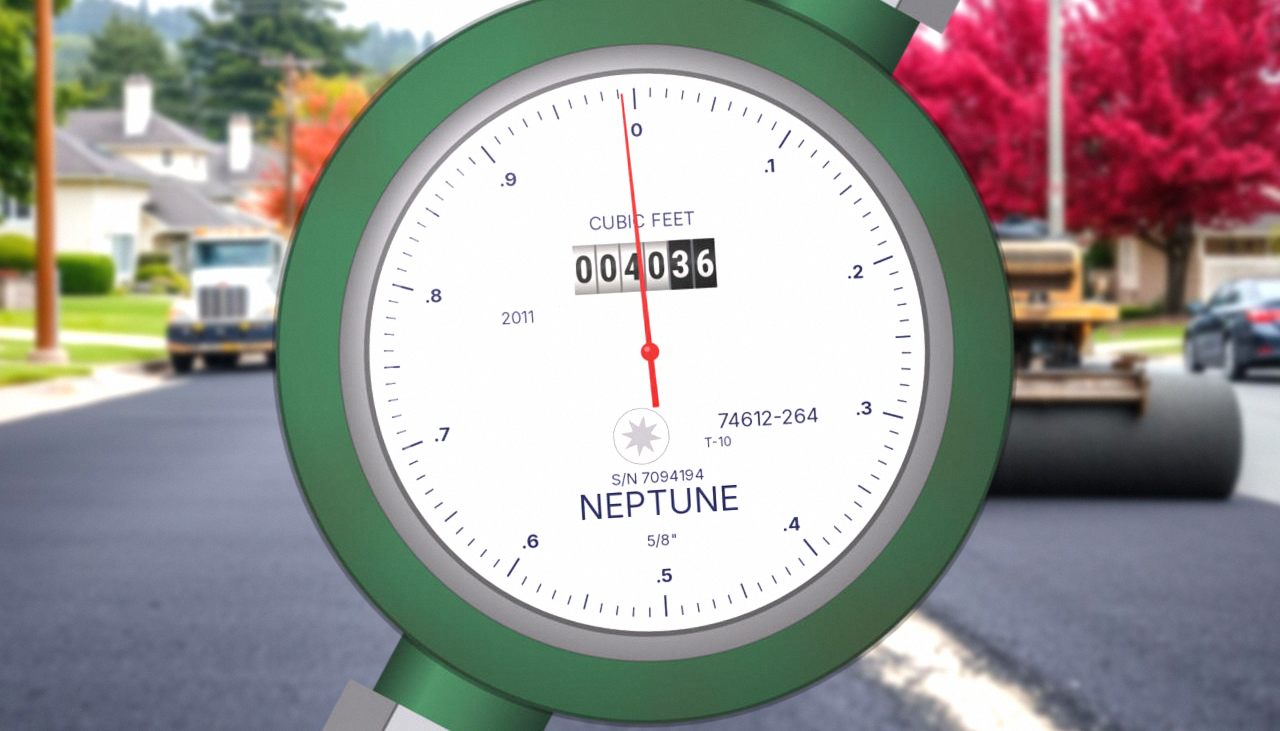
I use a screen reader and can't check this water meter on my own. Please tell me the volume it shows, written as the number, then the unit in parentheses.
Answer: 4035.99 (ft³)
